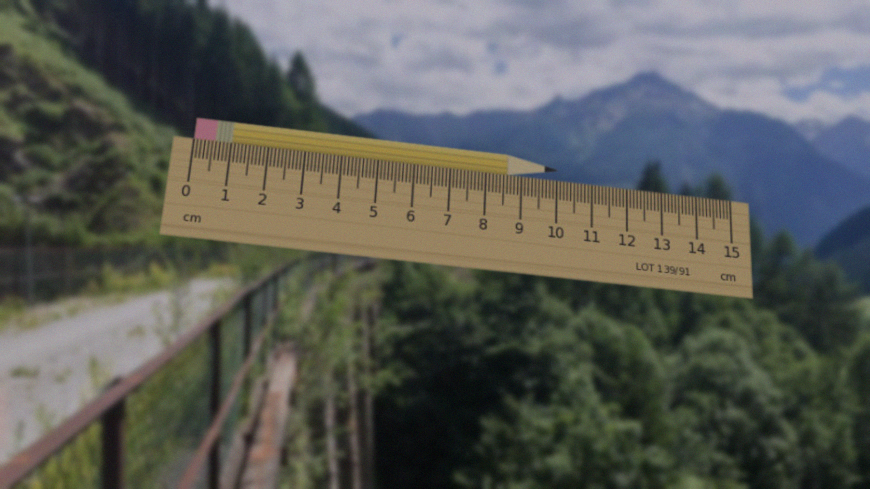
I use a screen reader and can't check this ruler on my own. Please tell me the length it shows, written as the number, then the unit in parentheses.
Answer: 10 (cm)
